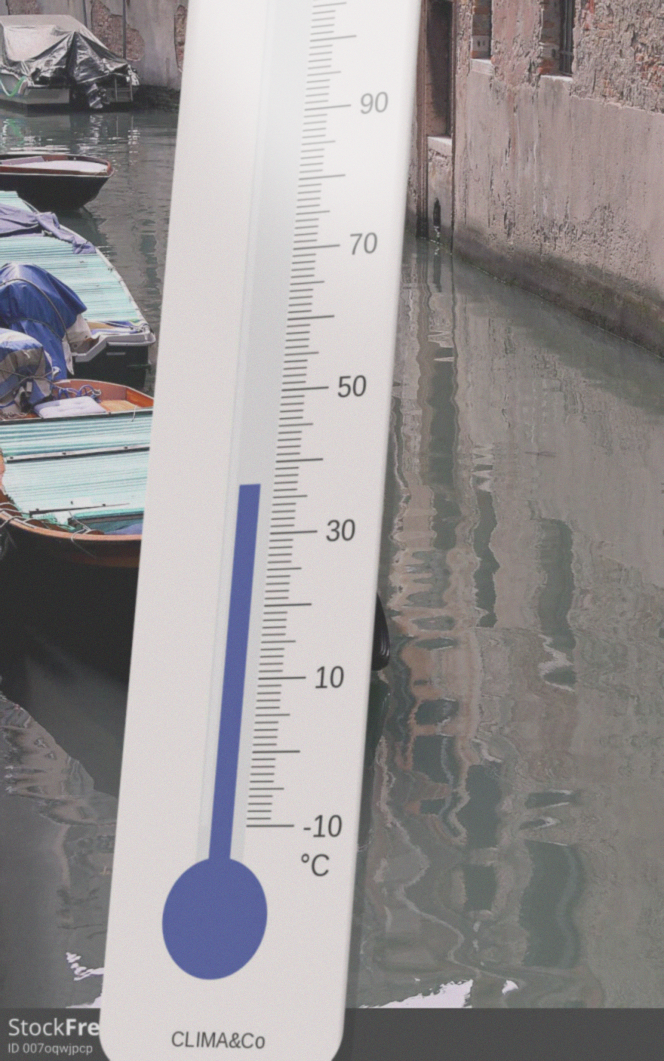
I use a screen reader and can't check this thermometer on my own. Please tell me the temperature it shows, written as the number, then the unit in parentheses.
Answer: 37 (°C)
